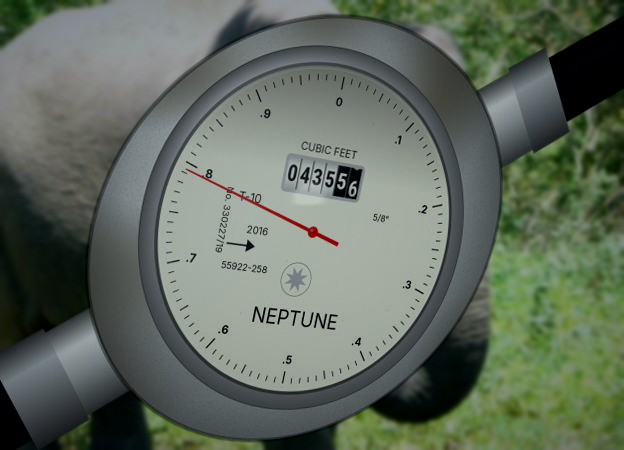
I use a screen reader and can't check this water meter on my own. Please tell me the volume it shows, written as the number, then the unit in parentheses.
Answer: 43555.79 (ft³)
